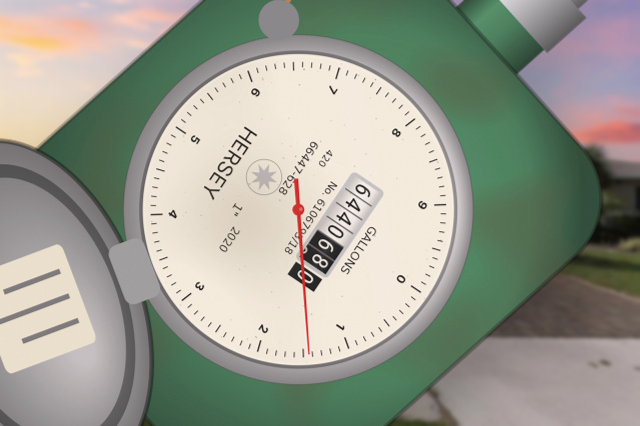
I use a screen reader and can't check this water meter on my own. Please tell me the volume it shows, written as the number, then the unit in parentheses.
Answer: 6440681.4 (gal)
